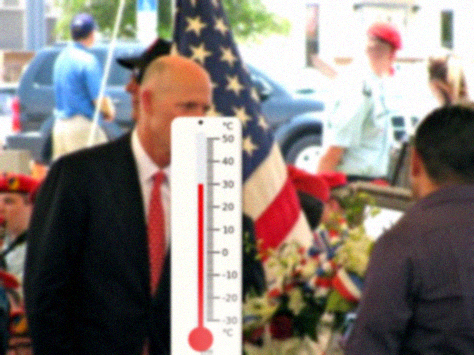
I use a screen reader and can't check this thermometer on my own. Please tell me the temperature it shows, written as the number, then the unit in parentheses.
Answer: 30 (°C)
